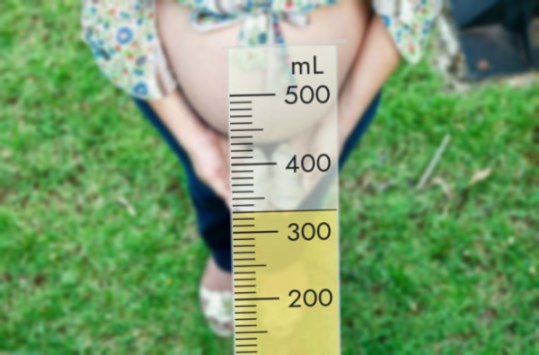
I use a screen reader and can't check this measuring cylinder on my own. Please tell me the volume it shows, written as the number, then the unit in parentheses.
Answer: 330 (mL)
